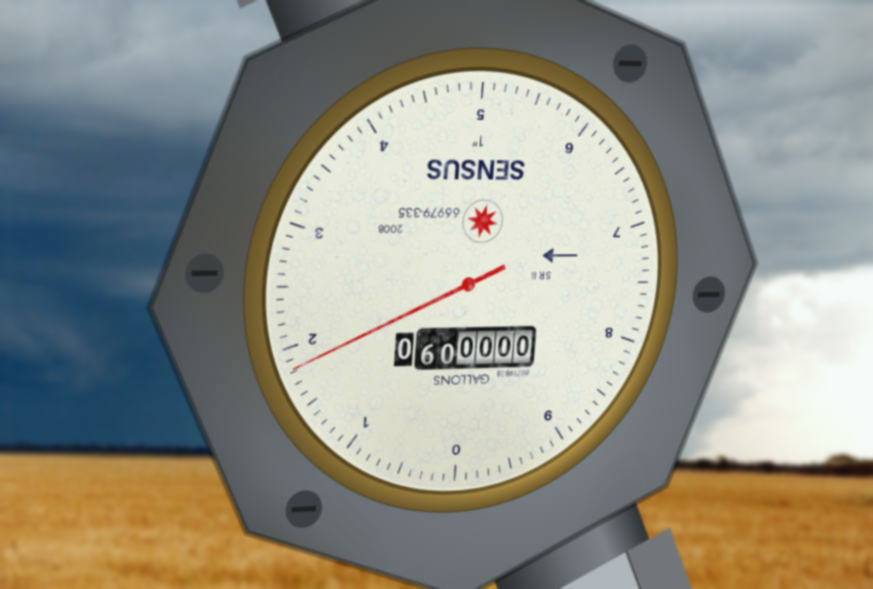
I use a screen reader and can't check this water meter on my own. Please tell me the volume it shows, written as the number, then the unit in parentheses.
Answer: 91.8 (gal)
